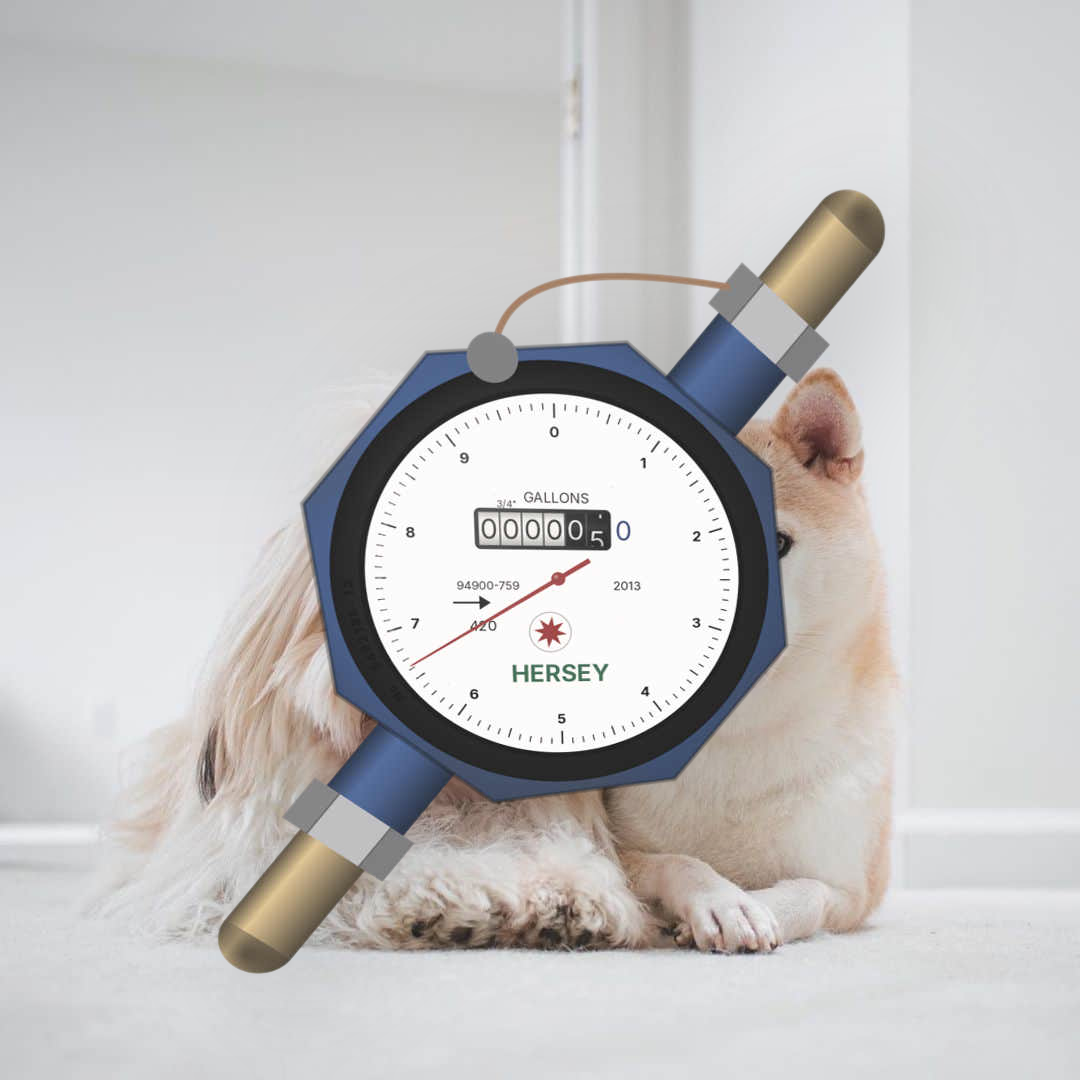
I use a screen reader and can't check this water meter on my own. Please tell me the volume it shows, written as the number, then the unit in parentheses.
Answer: 46.6 (gal)
